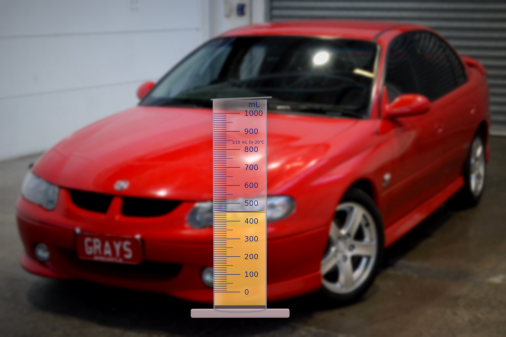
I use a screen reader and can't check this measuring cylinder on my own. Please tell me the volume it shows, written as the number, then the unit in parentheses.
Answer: 450 (mL)
